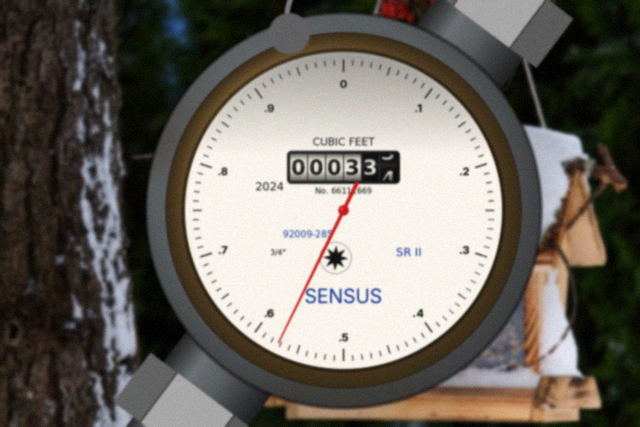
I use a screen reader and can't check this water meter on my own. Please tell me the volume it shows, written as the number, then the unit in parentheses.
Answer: 333.57 (ft³)
